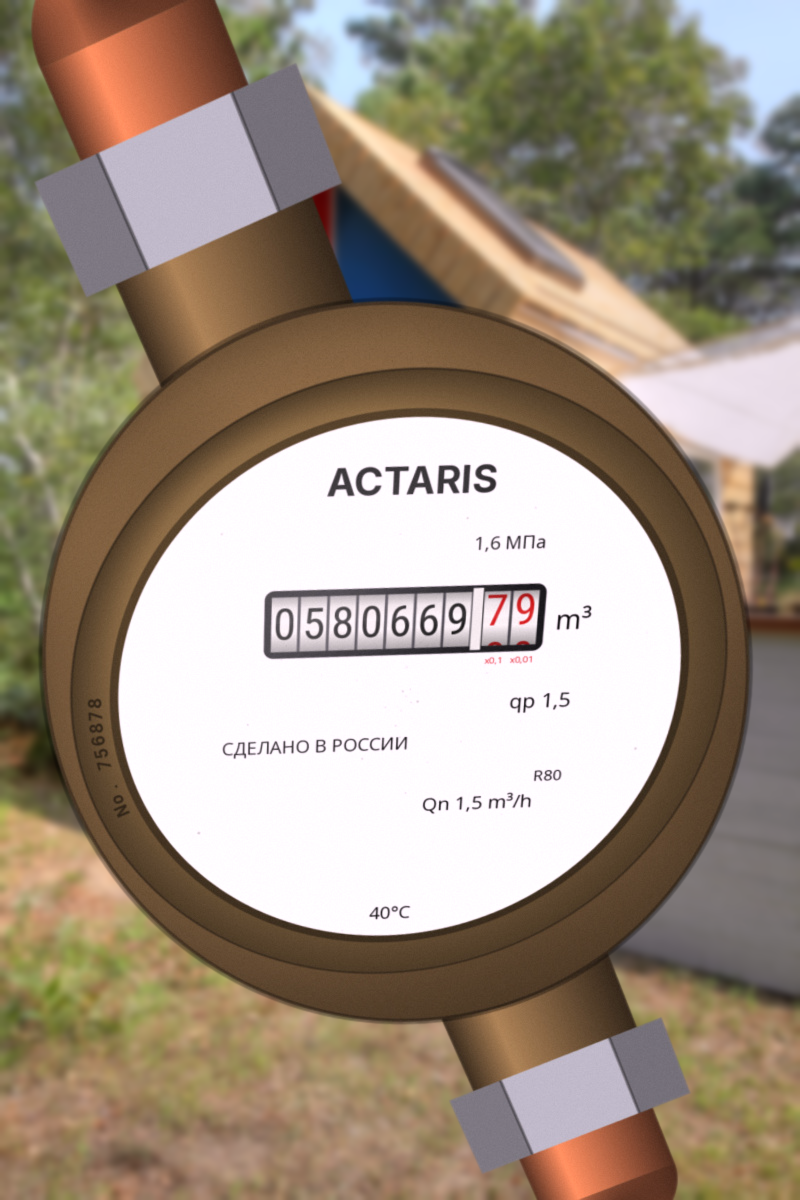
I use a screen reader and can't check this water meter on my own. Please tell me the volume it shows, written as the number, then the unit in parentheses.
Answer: 580669.79 (m³)
